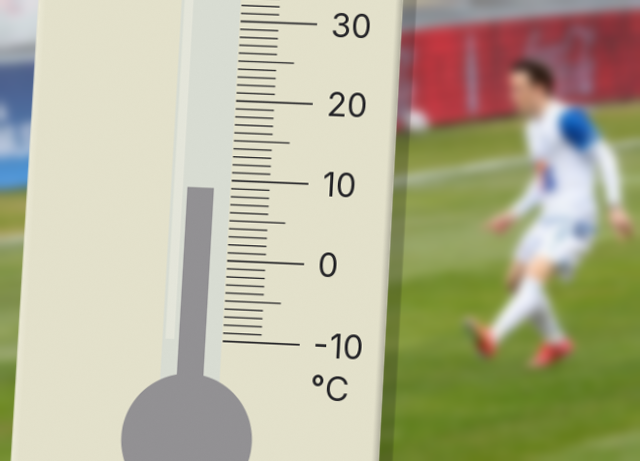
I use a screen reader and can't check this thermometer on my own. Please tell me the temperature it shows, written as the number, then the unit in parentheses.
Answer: 9 (°C)
